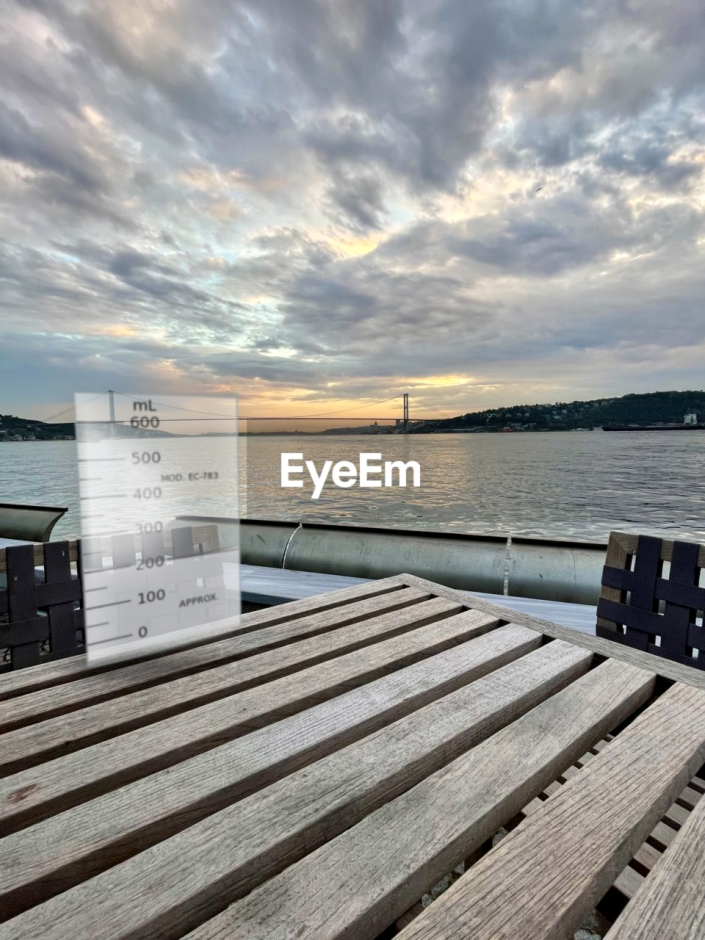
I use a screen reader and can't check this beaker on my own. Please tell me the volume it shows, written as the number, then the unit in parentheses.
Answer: 200 (mL)
